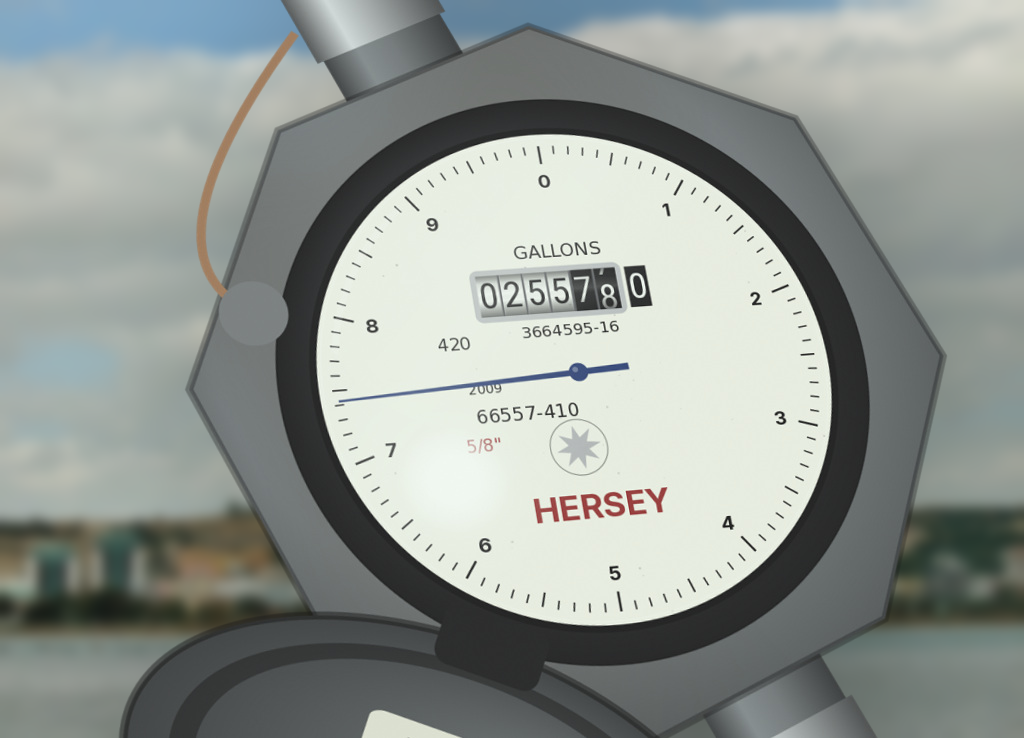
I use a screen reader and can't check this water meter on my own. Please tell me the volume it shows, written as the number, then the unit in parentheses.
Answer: 255777.4 (gal)
